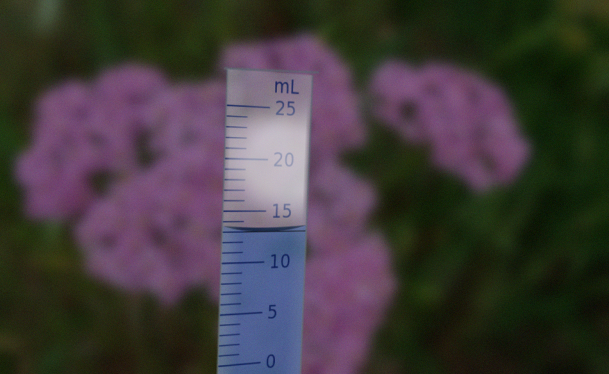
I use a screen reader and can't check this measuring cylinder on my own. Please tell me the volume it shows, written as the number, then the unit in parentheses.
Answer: 13 (mL)
